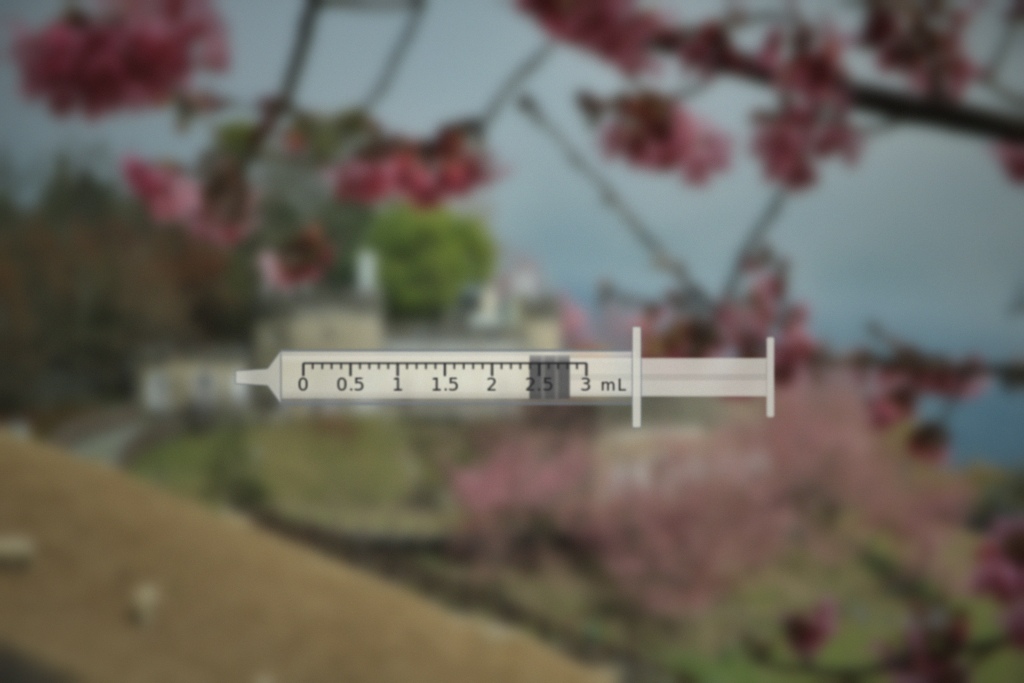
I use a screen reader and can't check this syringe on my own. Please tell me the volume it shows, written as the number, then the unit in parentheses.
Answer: 2.4 (mL)
